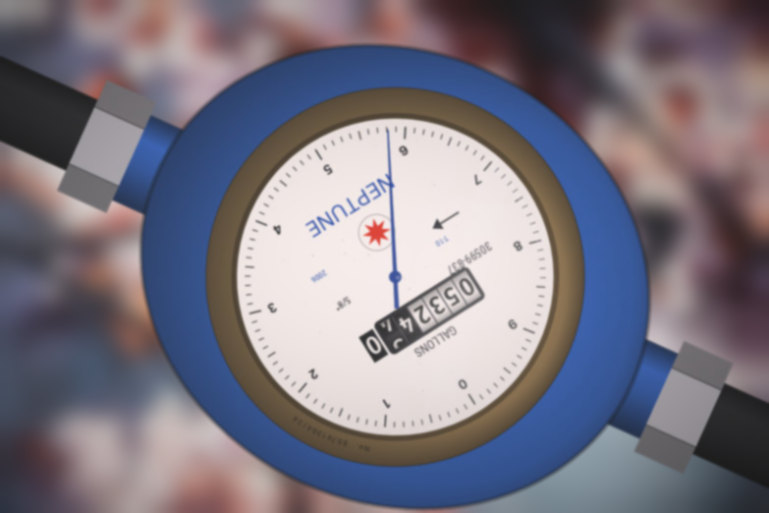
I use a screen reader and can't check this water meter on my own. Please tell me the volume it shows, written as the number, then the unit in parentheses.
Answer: 532435.8 (gal)
